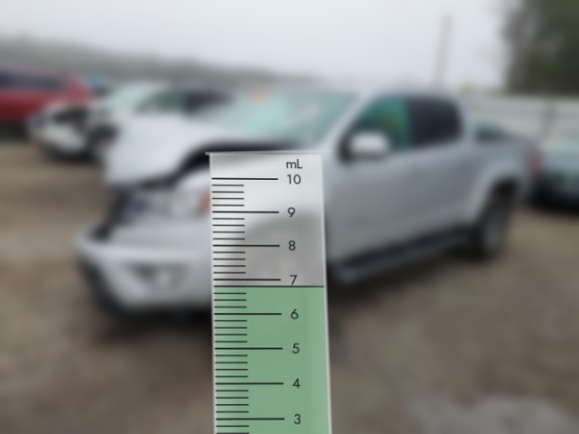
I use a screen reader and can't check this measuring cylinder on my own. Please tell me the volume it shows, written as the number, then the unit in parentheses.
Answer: 6.8 (mL)
